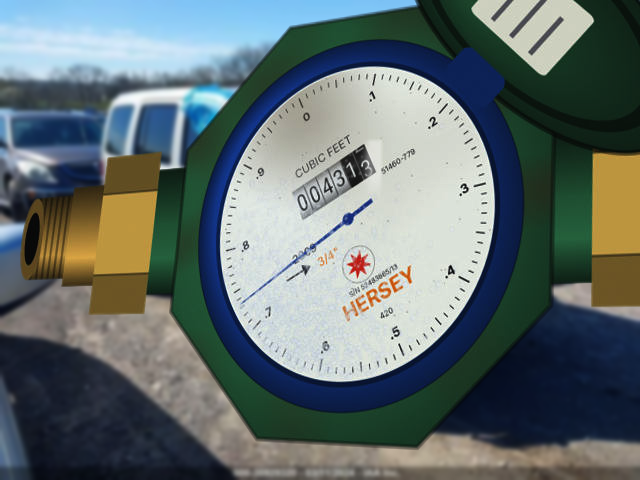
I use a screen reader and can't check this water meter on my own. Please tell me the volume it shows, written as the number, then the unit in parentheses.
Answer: 4312.73 (ft³)
